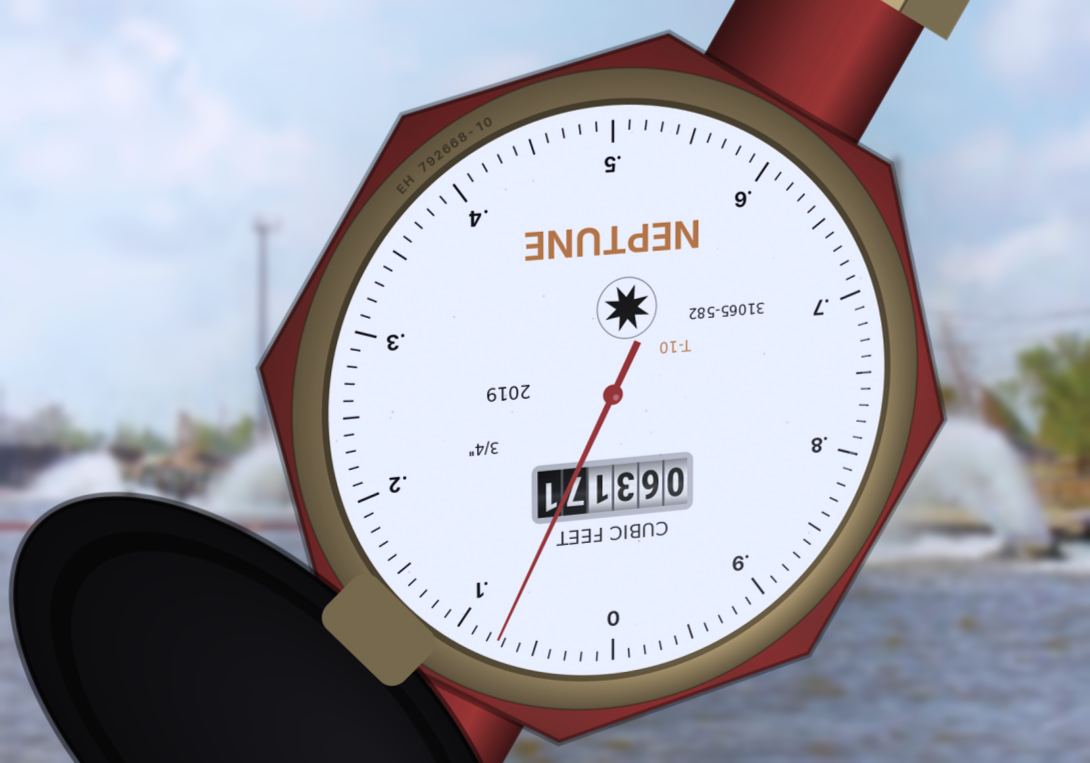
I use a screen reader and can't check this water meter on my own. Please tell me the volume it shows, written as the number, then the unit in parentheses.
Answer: 63171.07 (ft³)
